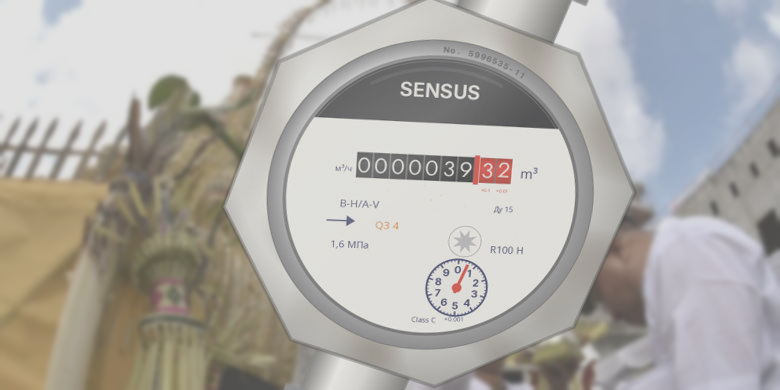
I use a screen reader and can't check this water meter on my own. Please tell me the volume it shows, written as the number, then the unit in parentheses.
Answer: 39.320 (m³)
